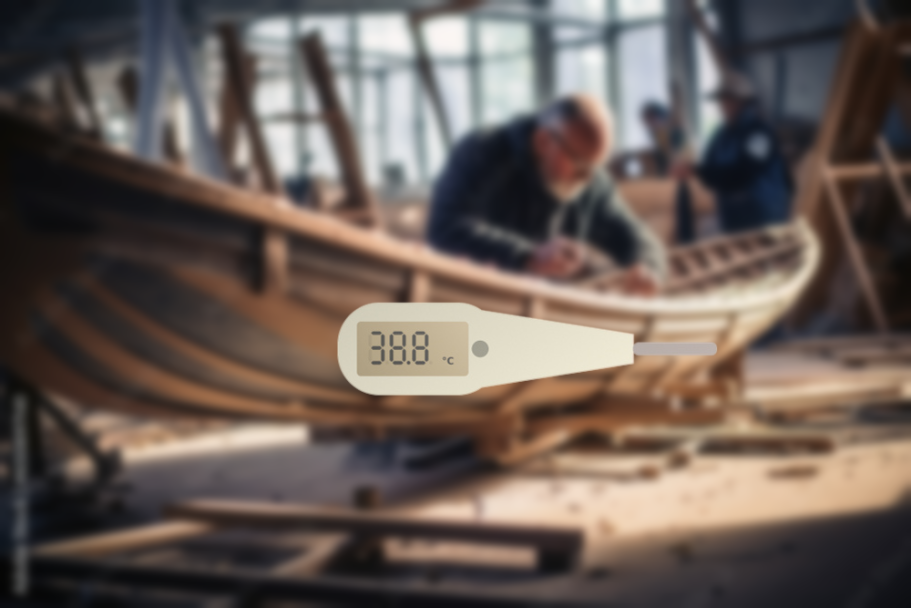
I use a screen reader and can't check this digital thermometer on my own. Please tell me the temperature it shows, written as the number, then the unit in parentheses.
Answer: 38.8 (°C)
